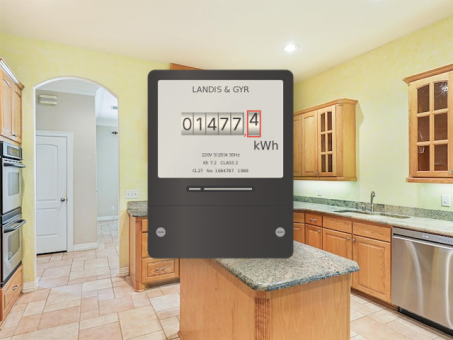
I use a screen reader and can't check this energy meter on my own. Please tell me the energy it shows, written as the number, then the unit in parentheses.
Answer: 1477.4 (kWh)
